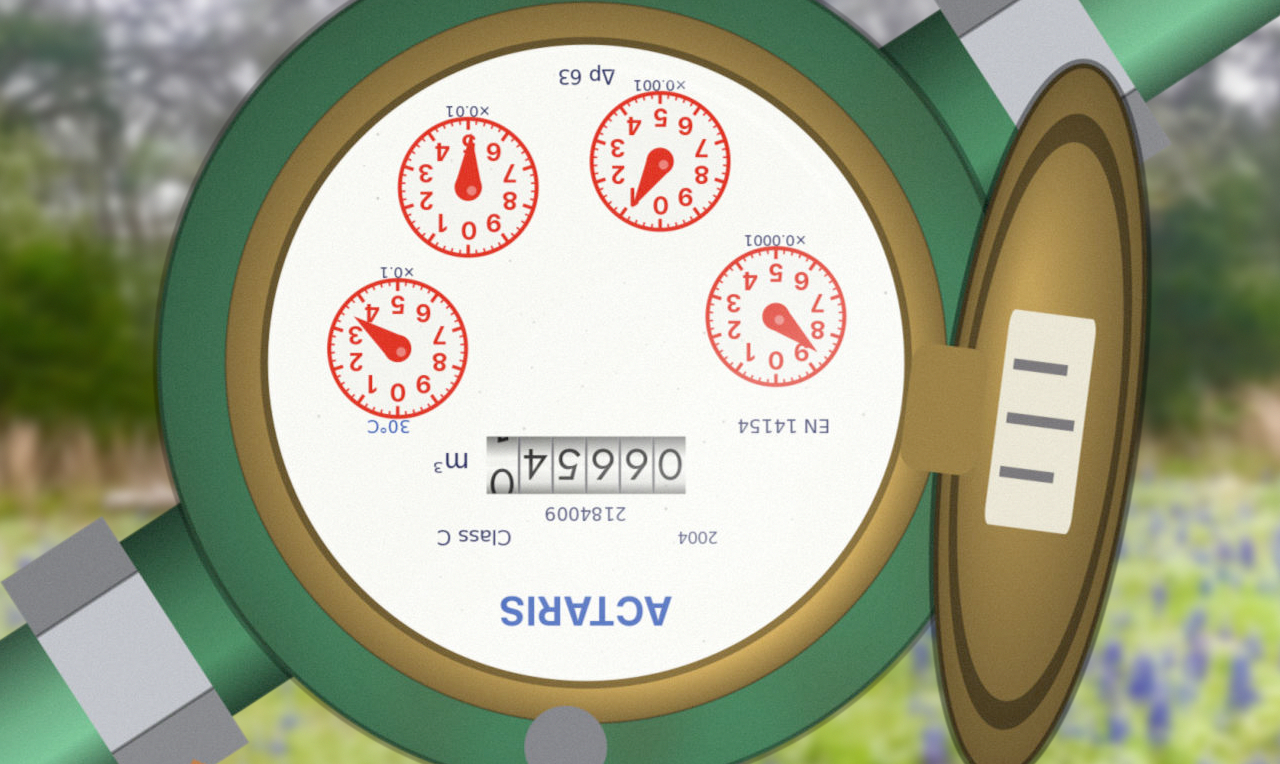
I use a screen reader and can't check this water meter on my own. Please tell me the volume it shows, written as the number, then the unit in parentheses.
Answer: 66540.3508 (m³)
